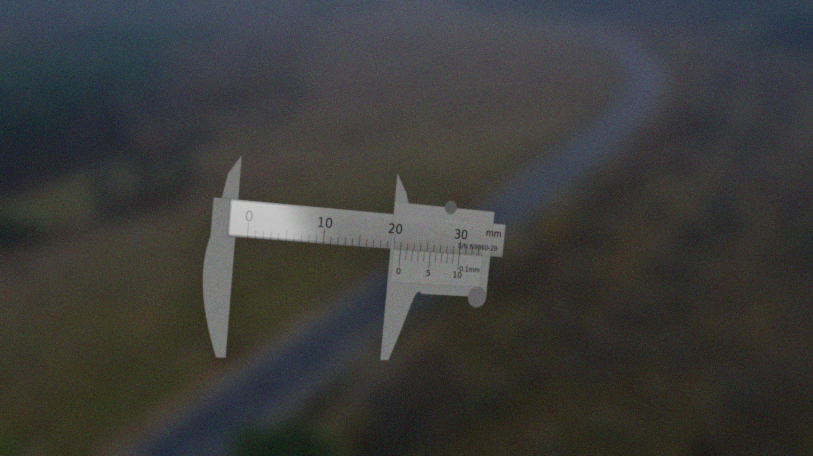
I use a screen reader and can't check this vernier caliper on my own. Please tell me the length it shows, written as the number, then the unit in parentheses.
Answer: 21.0 (mm)
